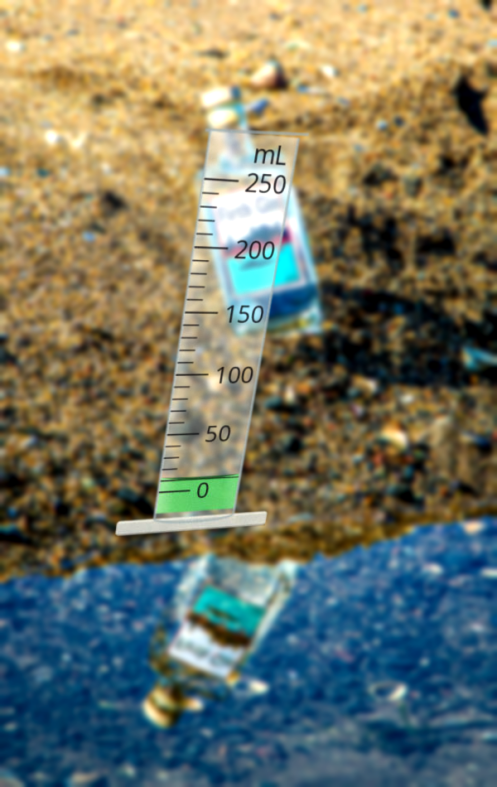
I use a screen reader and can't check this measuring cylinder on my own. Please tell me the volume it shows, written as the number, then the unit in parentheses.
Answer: 10 (mL)
